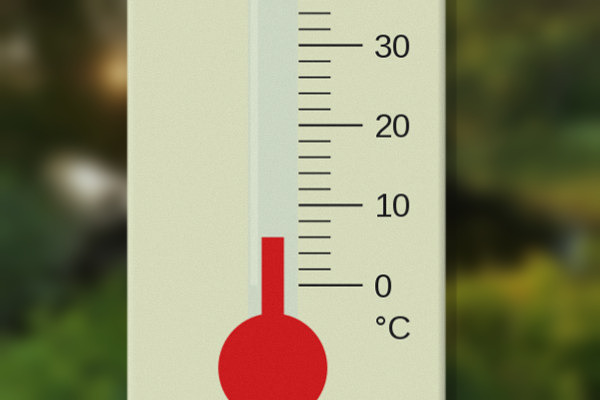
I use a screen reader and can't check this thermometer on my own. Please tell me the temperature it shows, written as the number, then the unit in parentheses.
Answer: 6 (°C)
